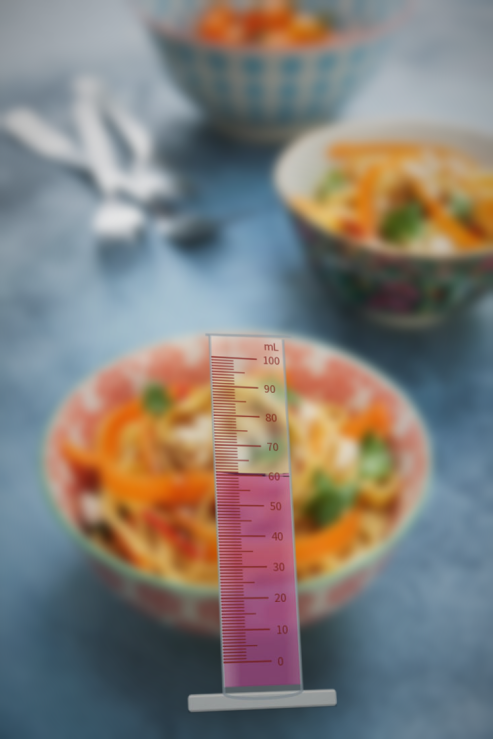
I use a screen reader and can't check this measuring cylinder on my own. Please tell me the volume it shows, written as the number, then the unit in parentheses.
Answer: 60 (mL)
